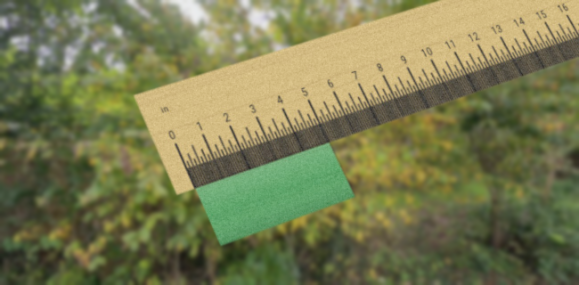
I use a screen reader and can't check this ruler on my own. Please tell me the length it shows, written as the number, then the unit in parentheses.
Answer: 5 (in)
